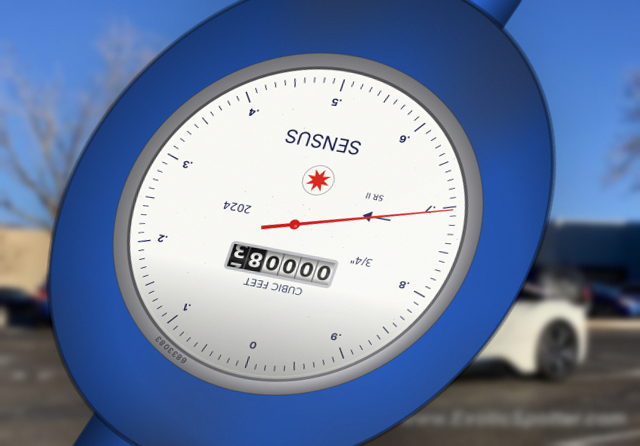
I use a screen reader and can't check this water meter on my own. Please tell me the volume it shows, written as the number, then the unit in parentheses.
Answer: 82.70 (ft³)
